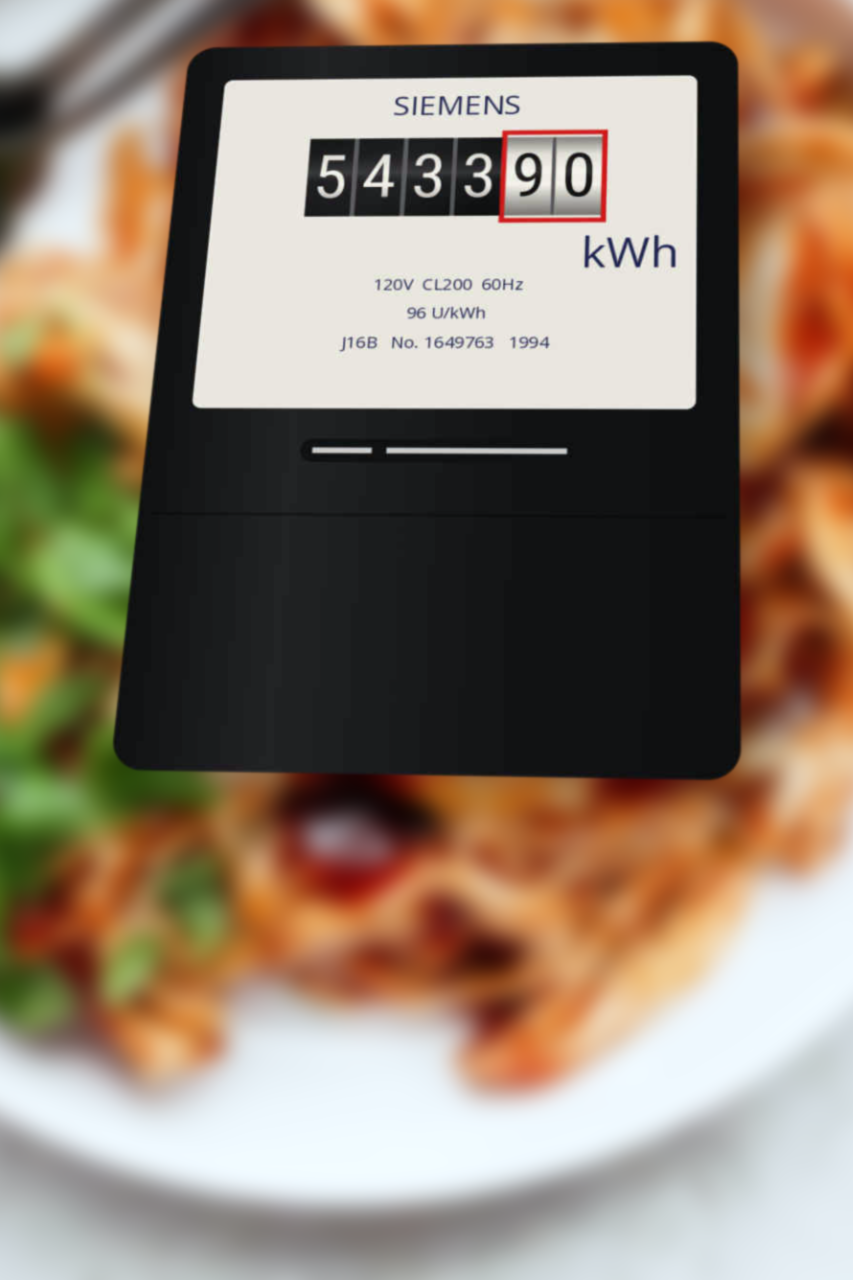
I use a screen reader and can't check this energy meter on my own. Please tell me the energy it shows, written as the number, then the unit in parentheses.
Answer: 5433.90 (kWh)
